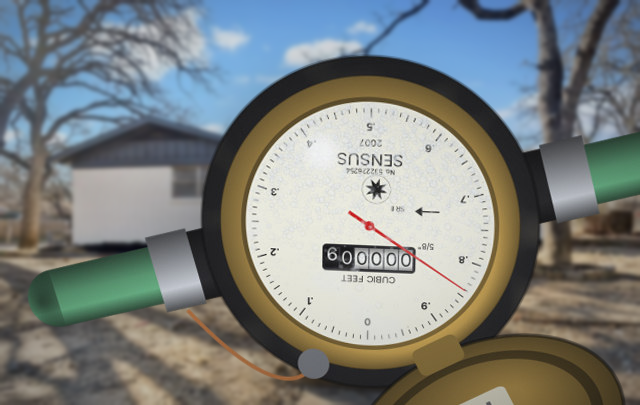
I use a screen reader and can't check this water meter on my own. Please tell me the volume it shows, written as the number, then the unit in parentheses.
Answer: 8.84 (ft³)
